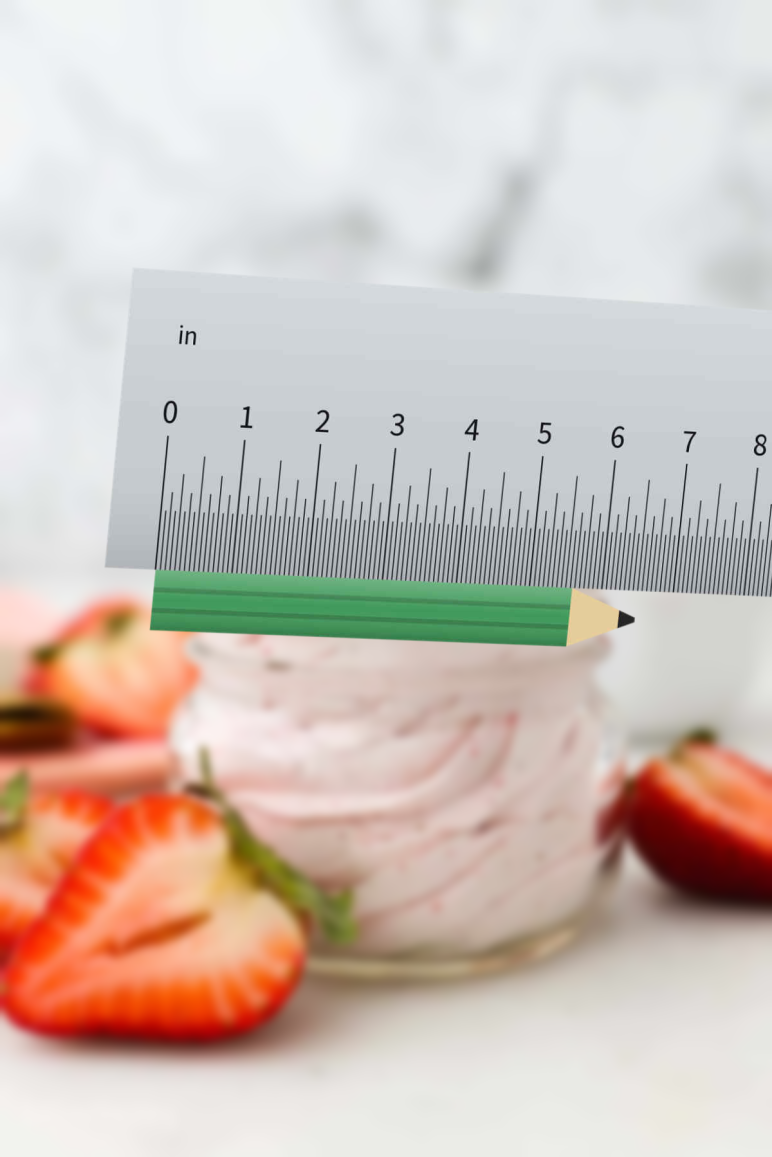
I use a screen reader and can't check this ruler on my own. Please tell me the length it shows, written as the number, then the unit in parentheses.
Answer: 6.5 (in)
